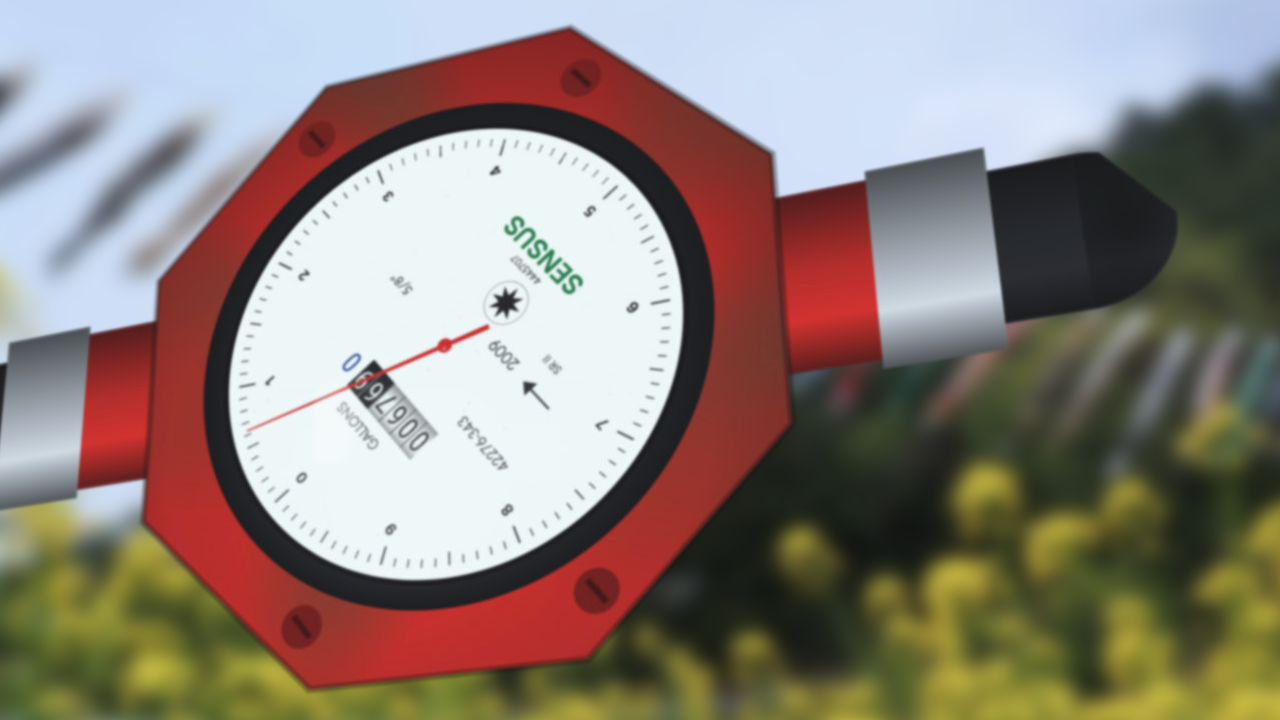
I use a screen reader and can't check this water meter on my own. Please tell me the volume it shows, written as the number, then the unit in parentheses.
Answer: 67690.6 (gal)
